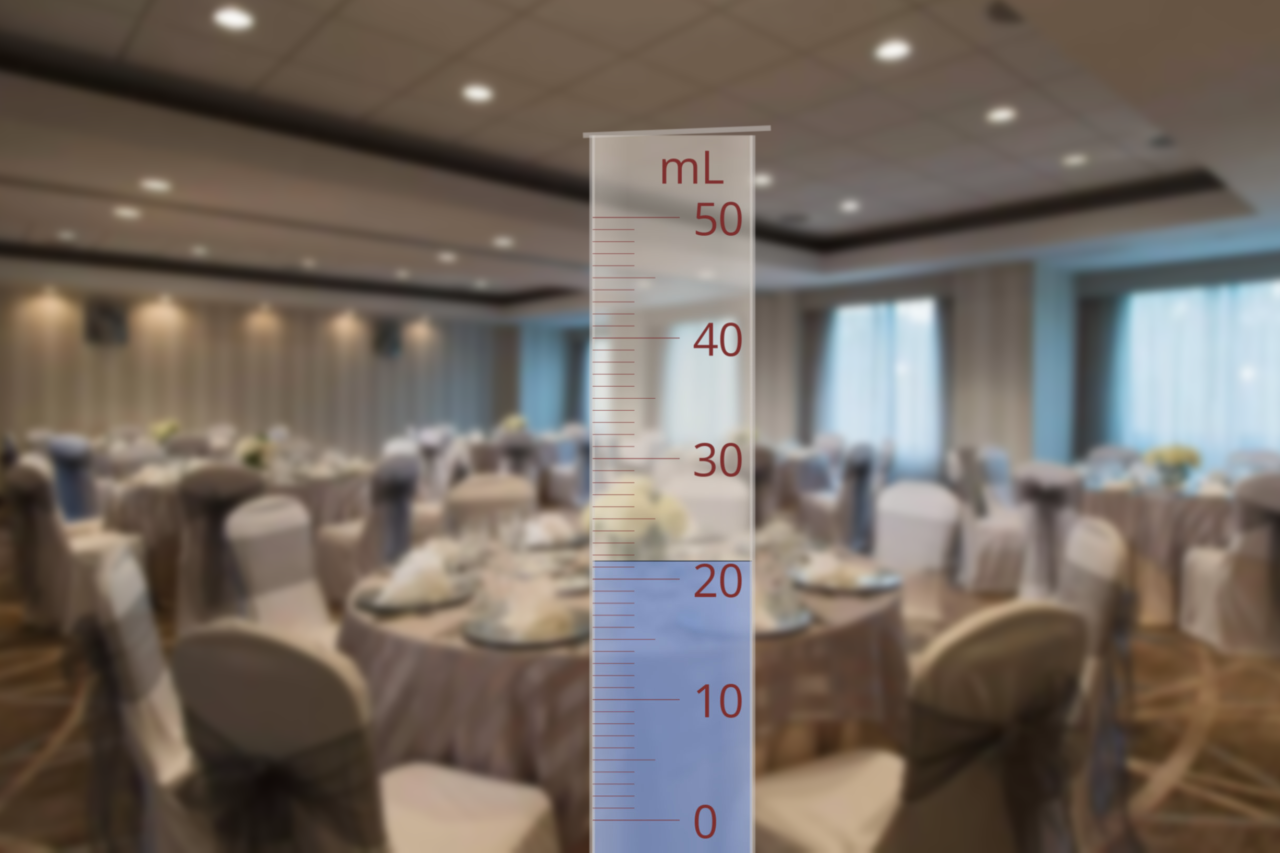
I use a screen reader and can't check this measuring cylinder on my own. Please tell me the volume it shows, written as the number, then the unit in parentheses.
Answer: 21.5 (mL)
